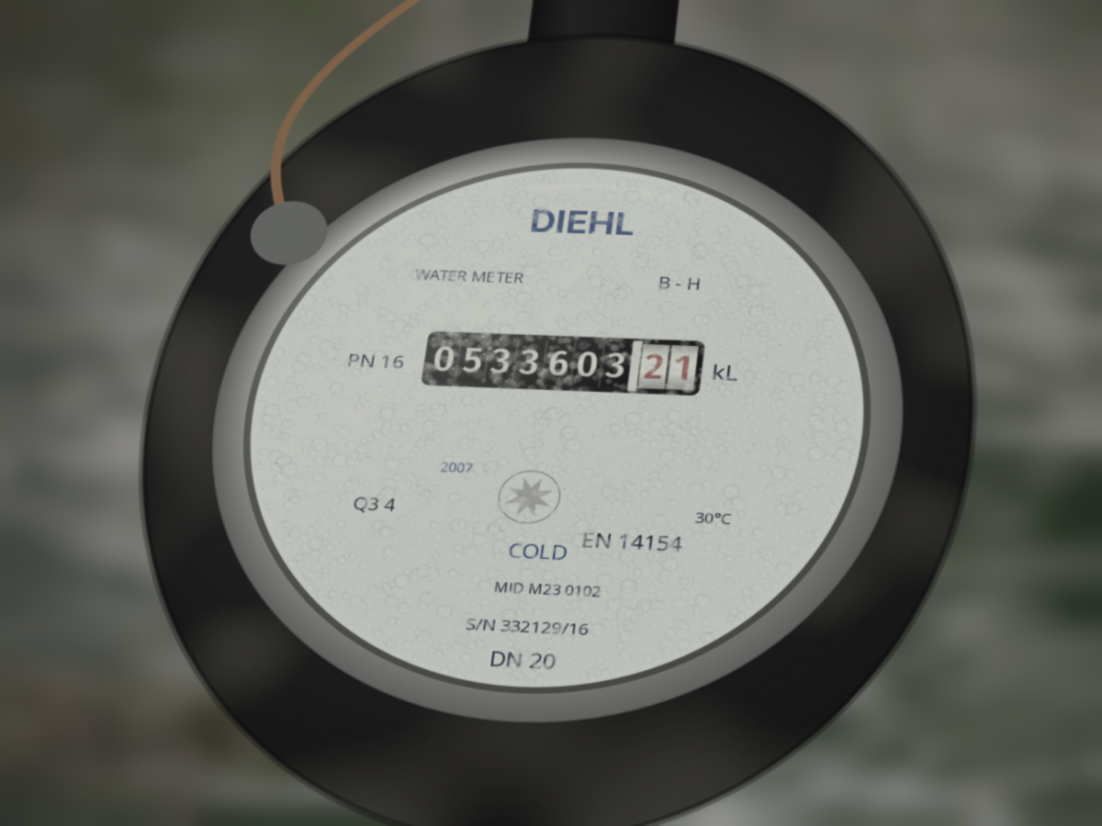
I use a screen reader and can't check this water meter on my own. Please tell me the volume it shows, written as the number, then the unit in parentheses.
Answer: 533603.21 (kL)
